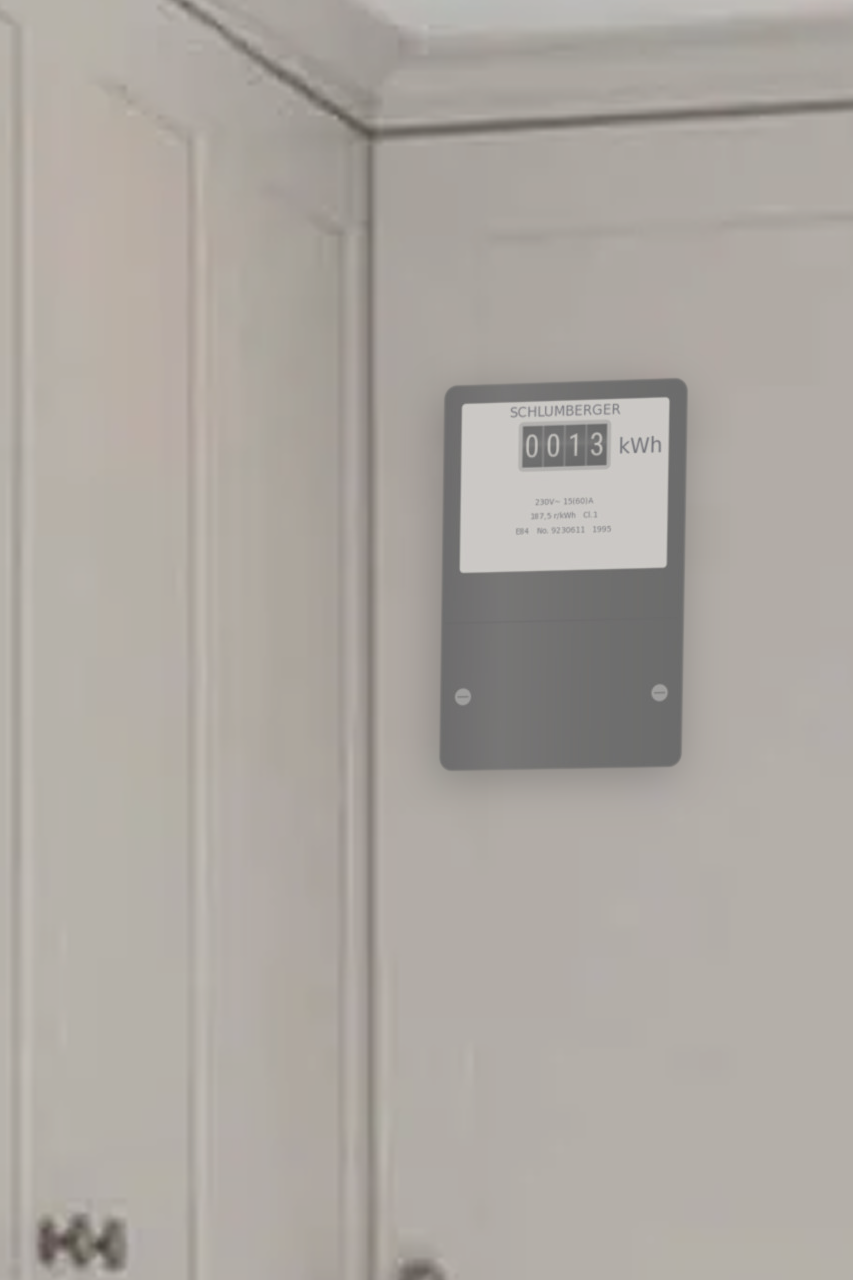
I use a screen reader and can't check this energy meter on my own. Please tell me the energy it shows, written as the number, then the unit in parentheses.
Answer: 13 (kWh)
